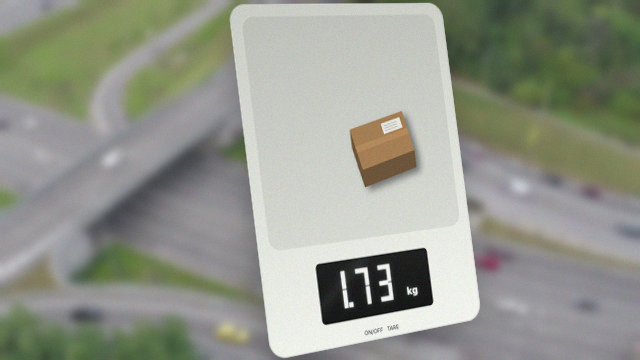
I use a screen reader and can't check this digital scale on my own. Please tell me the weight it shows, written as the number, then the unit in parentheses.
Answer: 1.73 (kg)
